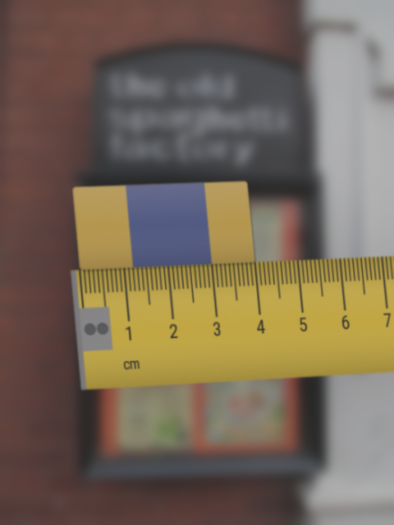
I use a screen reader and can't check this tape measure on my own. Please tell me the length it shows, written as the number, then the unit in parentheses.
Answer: 4 (cm)
